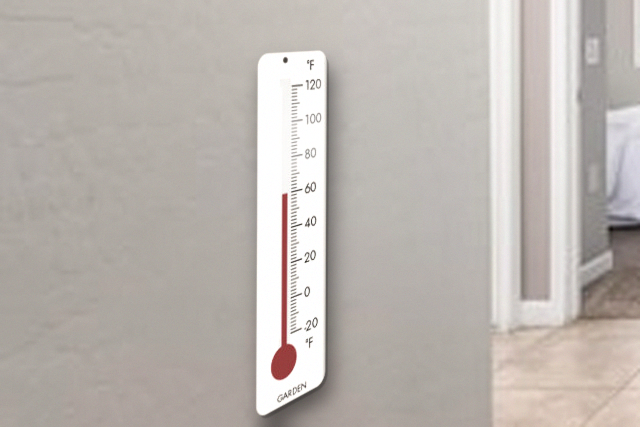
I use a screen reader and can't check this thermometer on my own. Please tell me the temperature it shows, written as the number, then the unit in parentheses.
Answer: 60 (°F)
